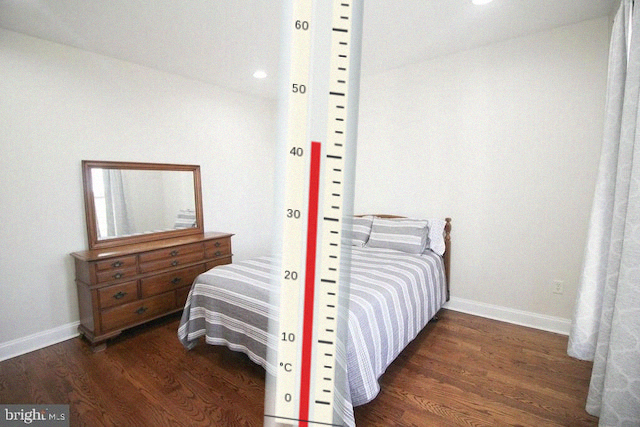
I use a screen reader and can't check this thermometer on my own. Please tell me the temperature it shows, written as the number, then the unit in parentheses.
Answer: 42 (°C)
